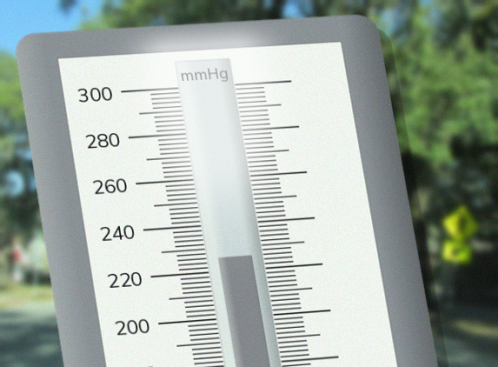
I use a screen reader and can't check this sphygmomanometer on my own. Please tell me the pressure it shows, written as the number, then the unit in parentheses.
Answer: 226 (mmHg)
